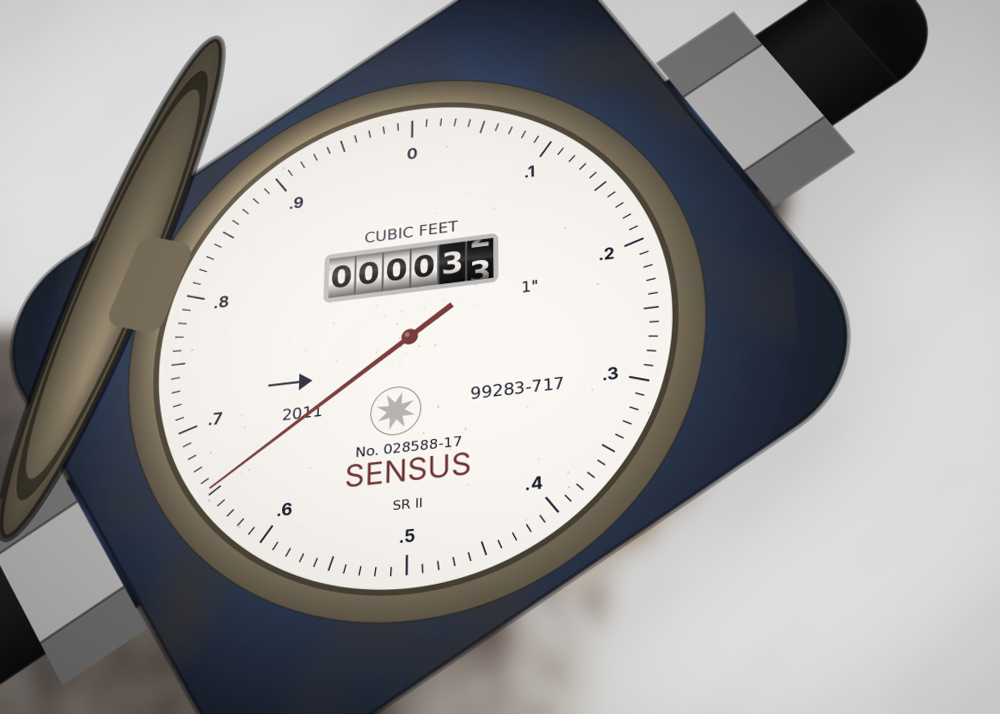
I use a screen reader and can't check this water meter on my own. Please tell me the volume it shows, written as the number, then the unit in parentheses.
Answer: 32.65 (ft³)
